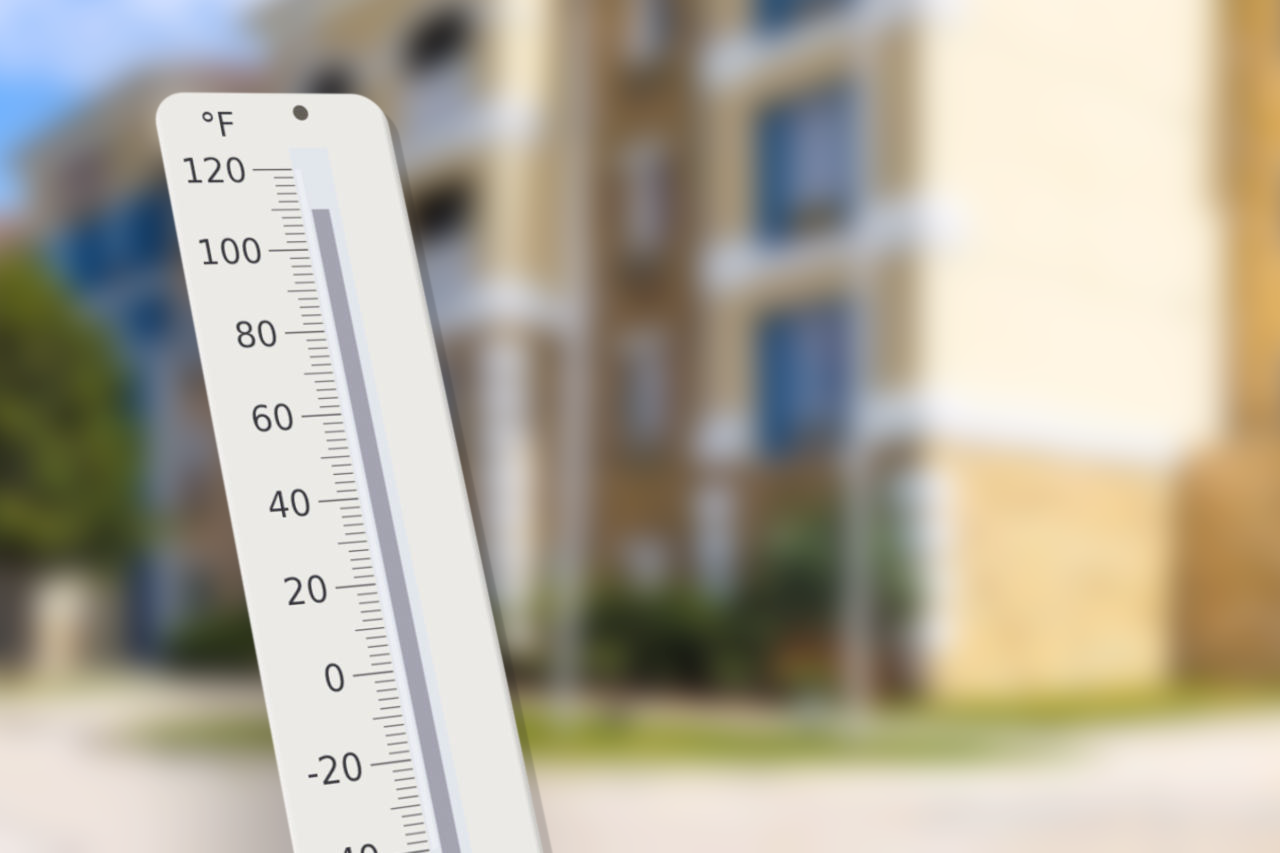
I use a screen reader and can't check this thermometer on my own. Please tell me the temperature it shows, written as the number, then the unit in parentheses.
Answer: 110 (°F)
